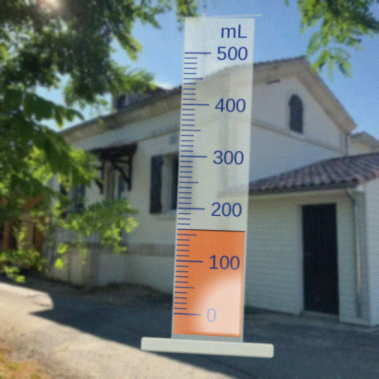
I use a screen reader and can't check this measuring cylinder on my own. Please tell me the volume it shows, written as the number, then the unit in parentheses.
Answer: 160 (mL)
